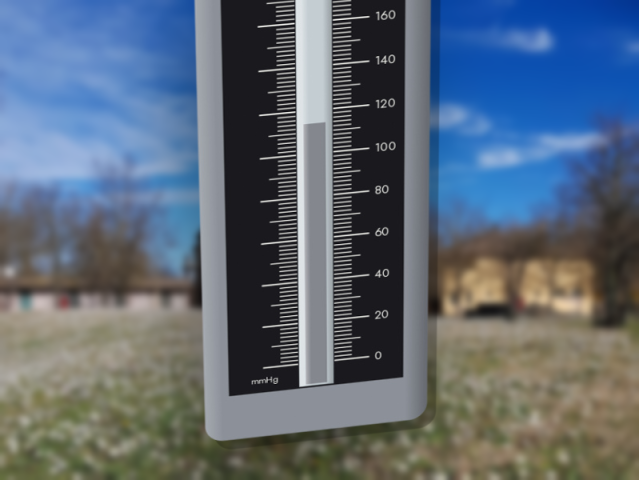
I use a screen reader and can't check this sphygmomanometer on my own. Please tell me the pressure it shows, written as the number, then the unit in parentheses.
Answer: 114 (mmHg)
